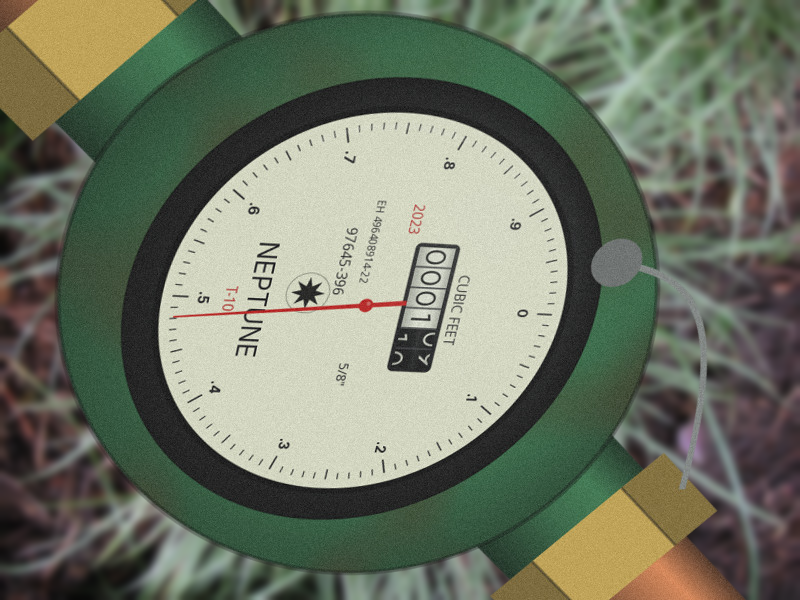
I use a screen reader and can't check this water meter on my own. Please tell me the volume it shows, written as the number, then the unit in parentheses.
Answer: 109.48 (ft³)
